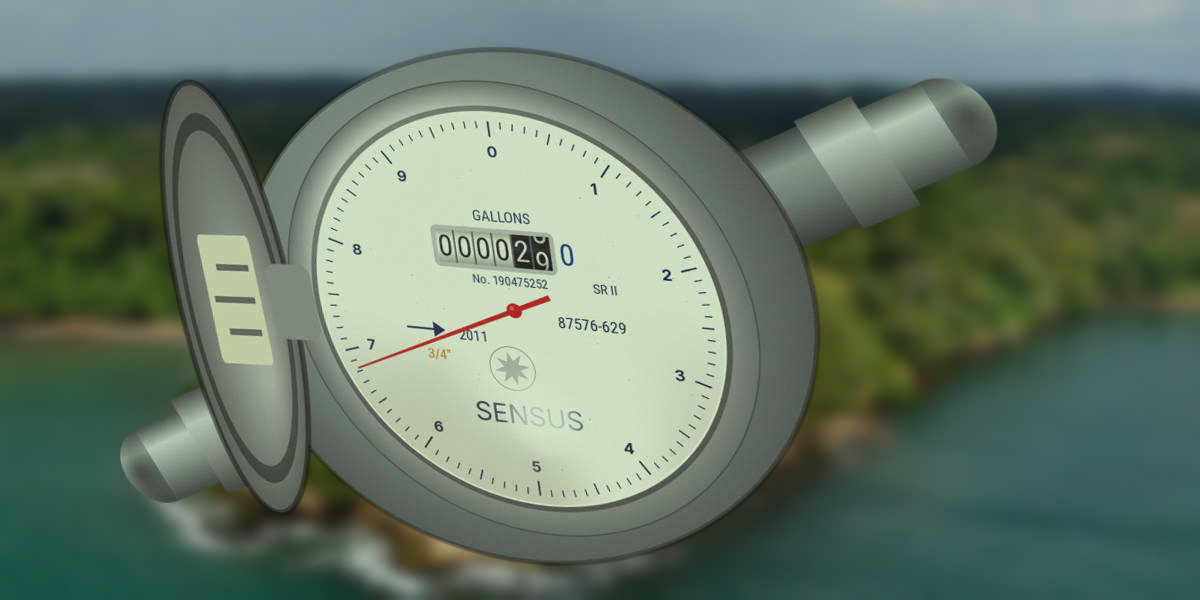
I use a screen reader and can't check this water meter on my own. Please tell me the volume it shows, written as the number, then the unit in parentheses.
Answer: 286.8 (gal)
